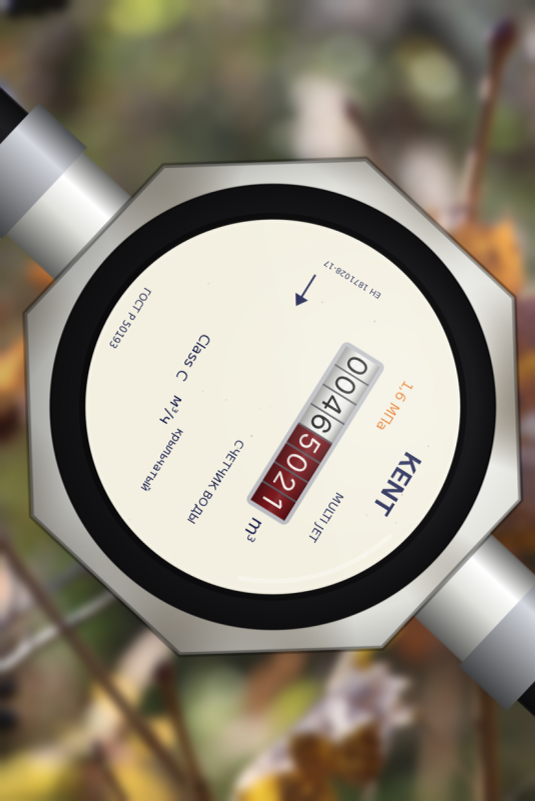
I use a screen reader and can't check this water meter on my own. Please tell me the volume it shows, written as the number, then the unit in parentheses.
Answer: 46.5021 (m³)
